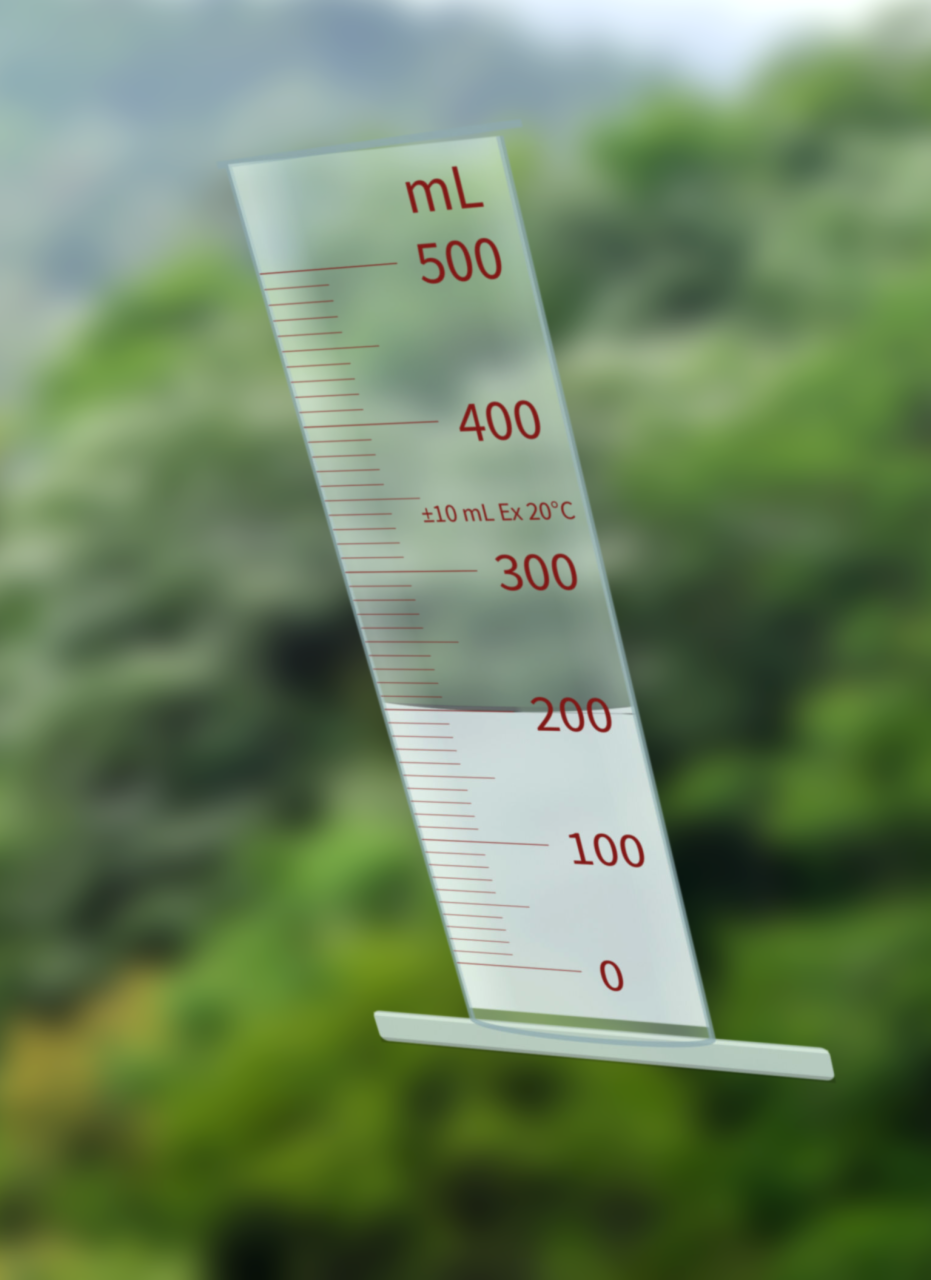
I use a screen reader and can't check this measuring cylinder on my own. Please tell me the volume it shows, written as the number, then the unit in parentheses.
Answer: 200 (mL)
